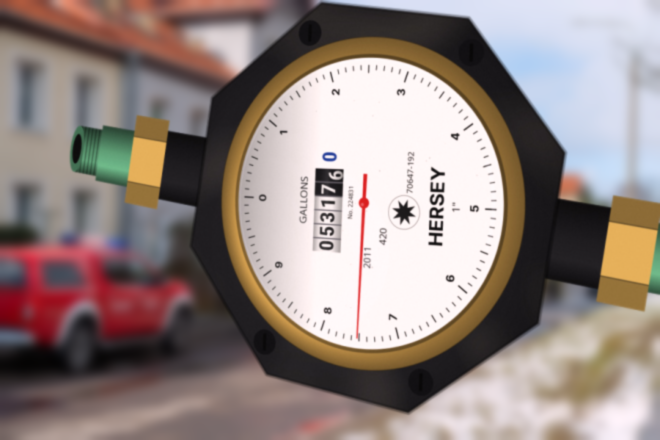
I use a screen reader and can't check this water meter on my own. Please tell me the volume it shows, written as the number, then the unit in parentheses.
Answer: 531757.5 (gal)
